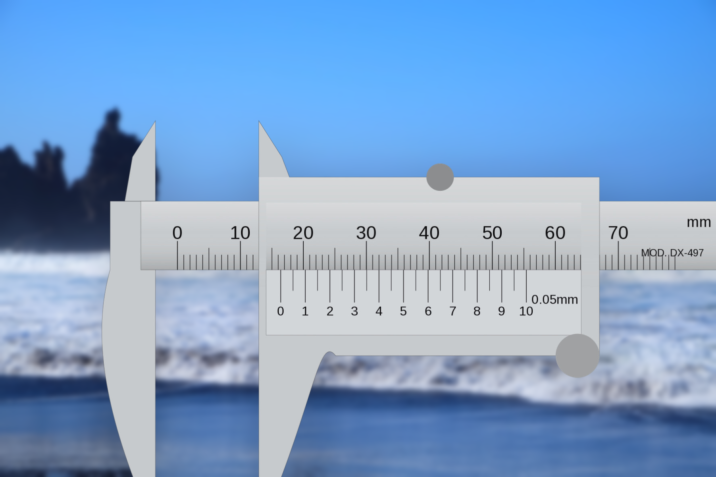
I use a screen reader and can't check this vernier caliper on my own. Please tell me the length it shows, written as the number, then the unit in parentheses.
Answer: 16.4 (mm)
